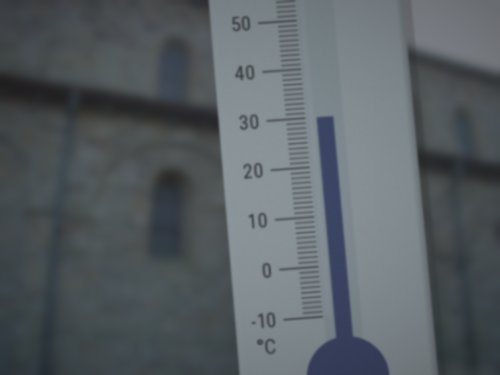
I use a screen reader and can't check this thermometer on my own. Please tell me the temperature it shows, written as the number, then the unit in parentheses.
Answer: 30 (°C)
